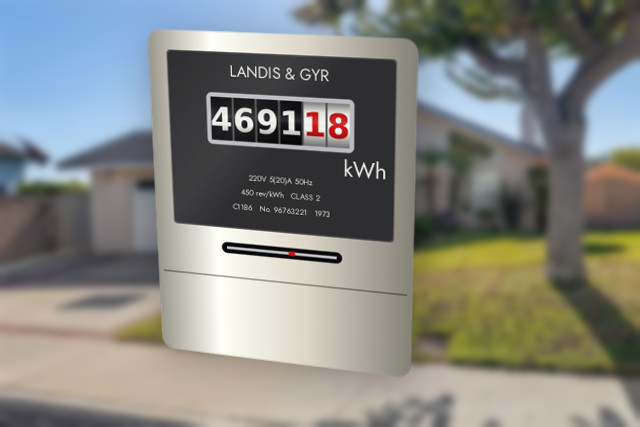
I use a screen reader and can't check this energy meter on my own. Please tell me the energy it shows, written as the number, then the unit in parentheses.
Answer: 4691.18 (kWh)
